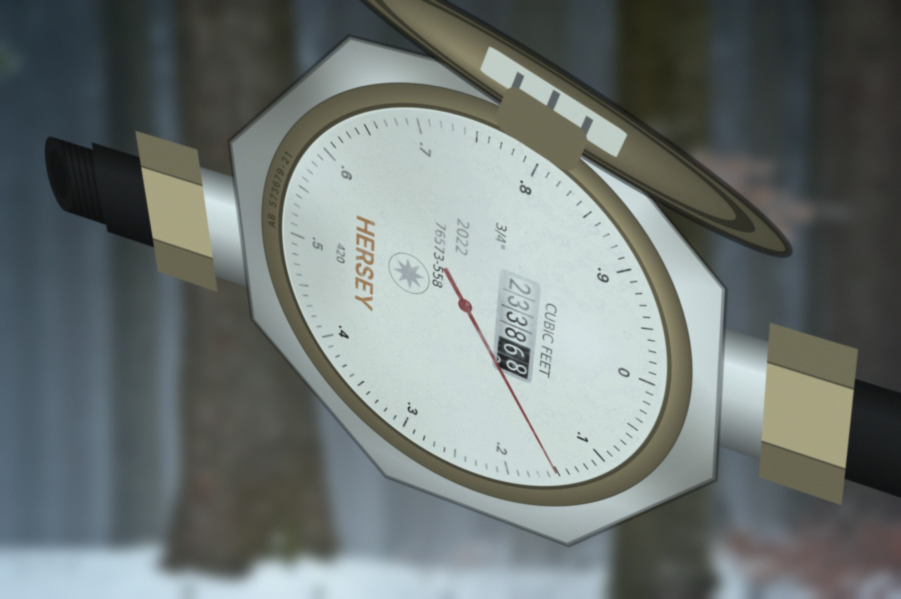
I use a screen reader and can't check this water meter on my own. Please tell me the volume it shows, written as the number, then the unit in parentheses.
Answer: 233868.15 (ft³)
